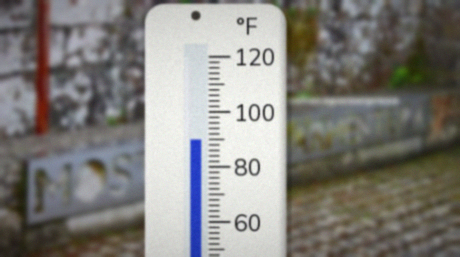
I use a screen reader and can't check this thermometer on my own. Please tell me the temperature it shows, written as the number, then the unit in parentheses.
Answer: 90 (°F)
